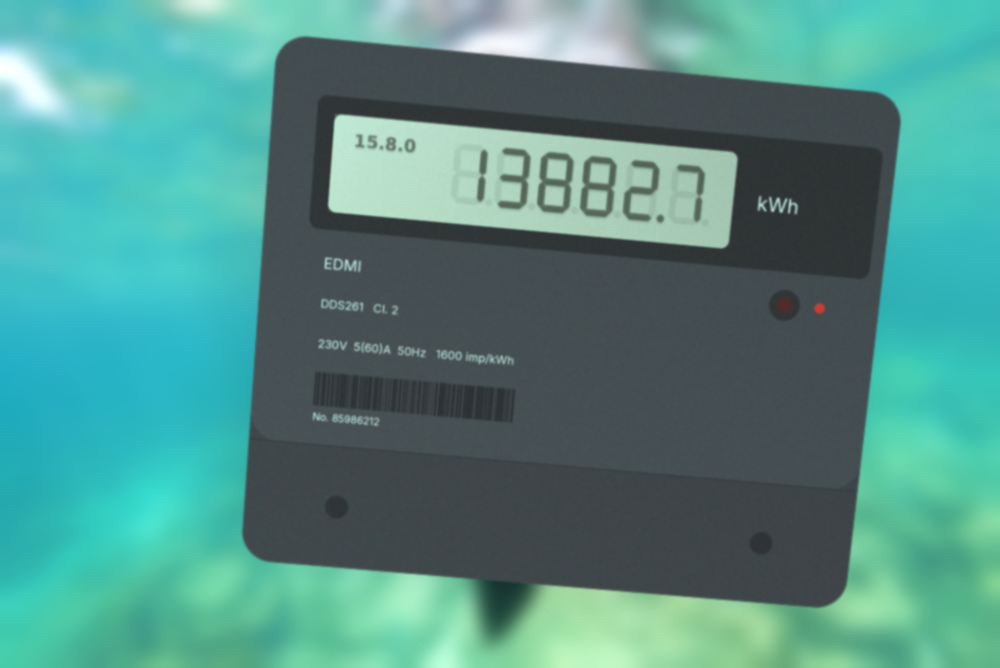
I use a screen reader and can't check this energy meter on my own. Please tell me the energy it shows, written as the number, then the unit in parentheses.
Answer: 13882.7 (kWh)
